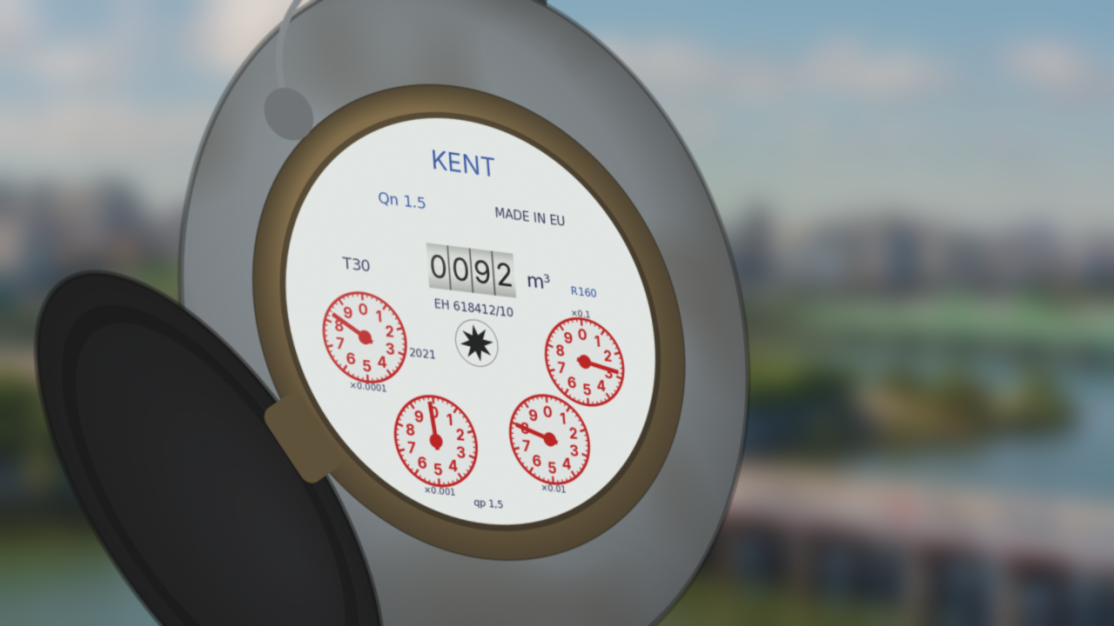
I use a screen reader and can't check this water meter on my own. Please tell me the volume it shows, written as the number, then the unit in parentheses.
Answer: 92.2798 (m³)
